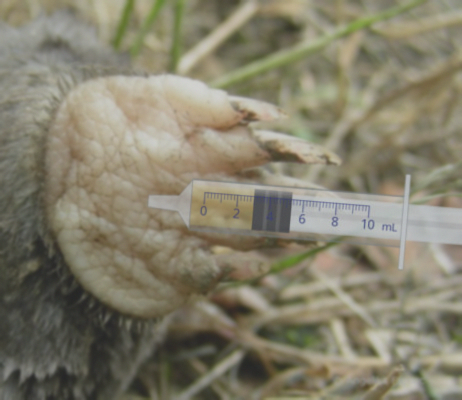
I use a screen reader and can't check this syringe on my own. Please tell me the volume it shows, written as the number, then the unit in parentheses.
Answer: 3 (mL)
